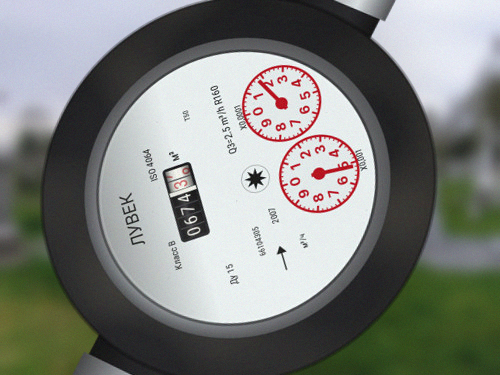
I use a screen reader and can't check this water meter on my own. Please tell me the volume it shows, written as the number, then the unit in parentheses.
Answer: 674.3751 (m³)
